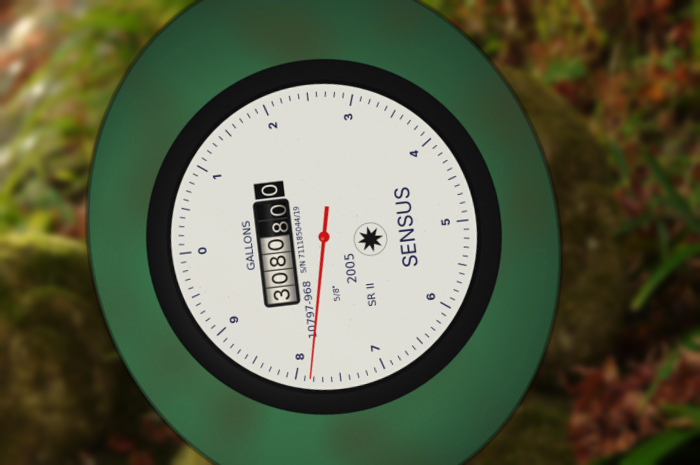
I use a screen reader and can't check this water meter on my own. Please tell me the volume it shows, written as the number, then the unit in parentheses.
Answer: 3080797.8 (gal)
